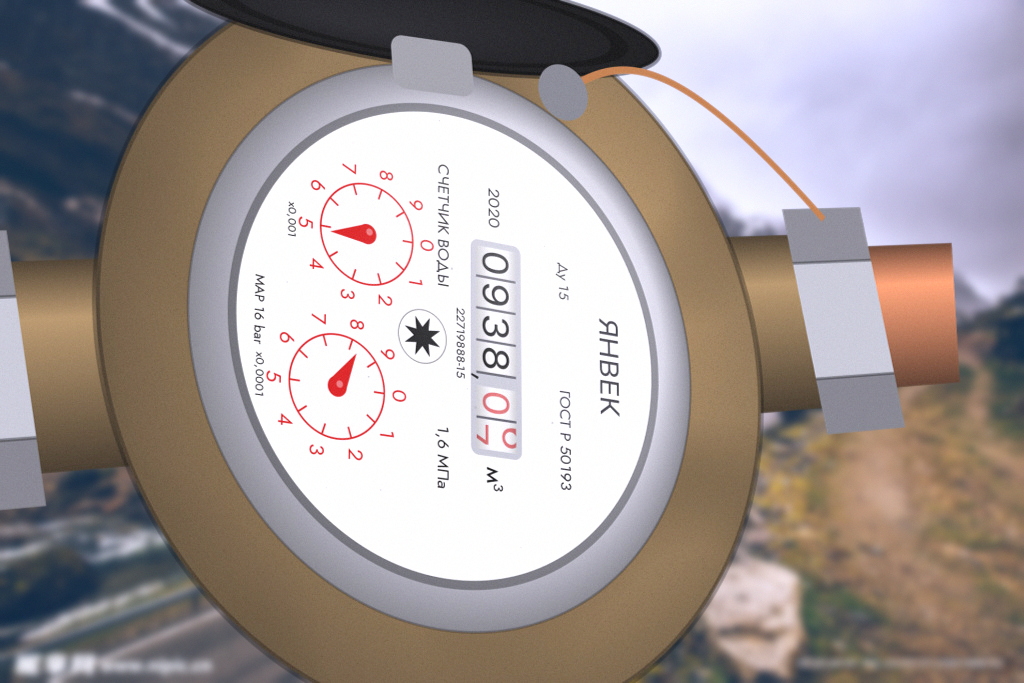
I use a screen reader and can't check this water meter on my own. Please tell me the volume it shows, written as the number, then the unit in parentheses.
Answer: 938.0648 (m³)
